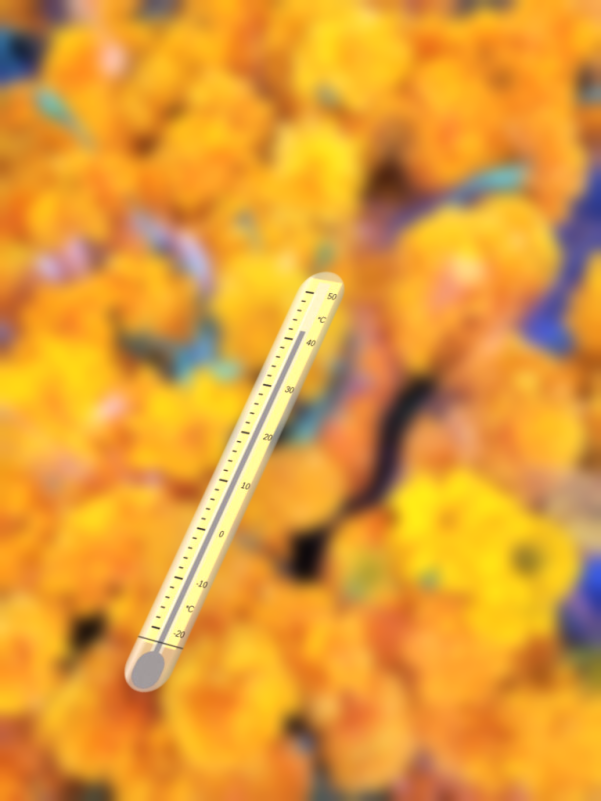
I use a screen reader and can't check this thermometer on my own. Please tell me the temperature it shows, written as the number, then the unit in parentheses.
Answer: 42 (°C)
